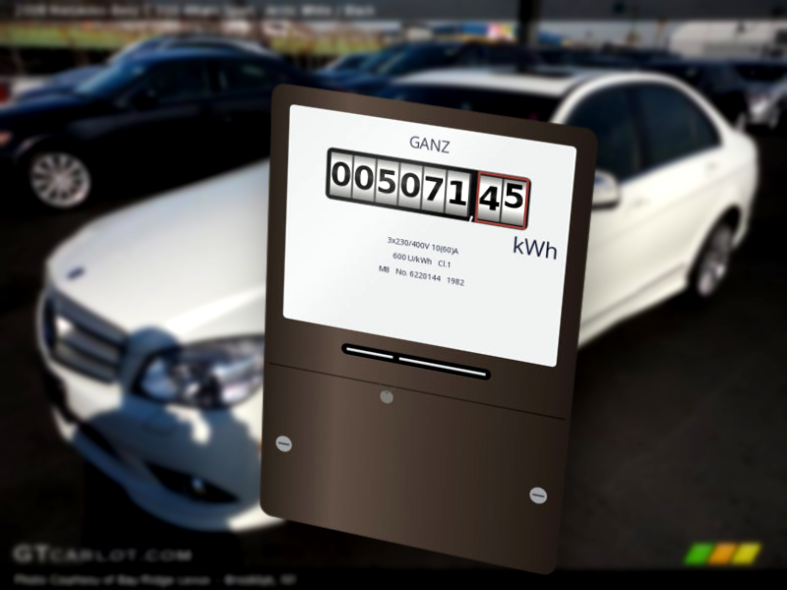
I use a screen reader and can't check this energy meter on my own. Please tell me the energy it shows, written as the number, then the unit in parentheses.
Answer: 5071.45 (kWh)
